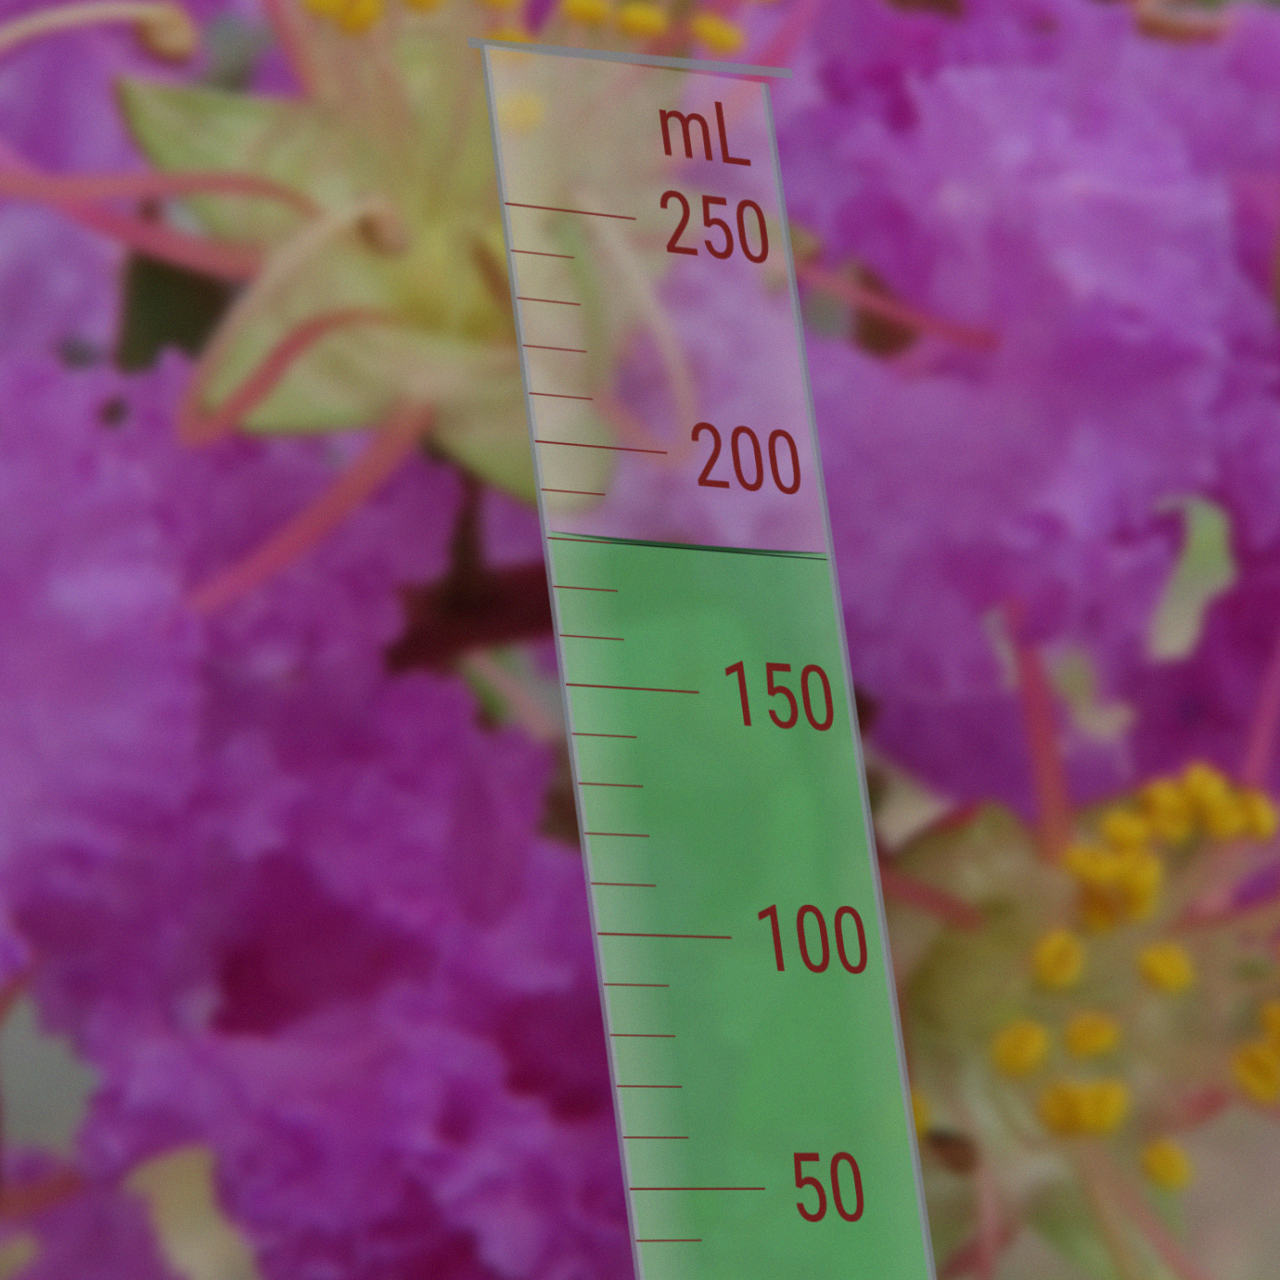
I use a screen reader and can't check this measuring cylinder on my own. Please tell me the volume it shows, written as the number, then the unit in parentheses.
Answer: 180 (mL)
